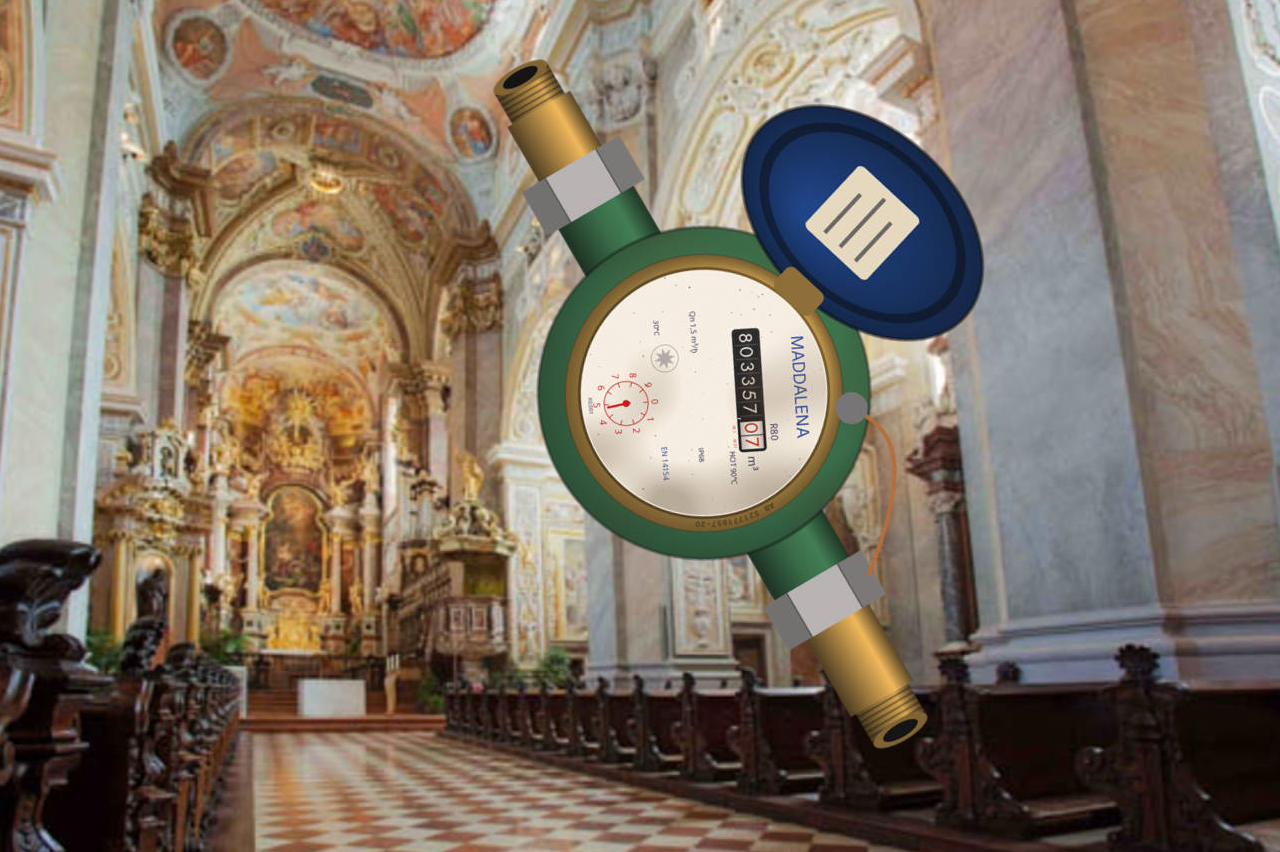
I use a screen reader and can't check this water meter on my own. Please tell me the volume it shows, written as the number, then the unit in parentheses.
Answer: 803357.074 (m³)
